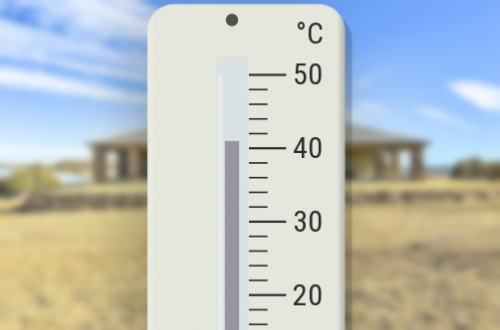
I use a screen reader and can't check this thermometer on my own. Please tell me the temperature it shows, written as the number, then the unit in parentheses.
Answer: 41 (°C)
